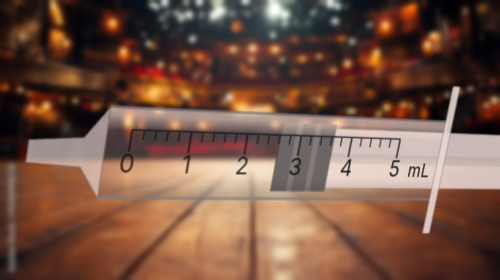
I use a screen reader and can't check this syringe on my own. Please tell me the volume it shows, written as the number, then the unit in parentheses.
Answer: 2.6 (mL)
